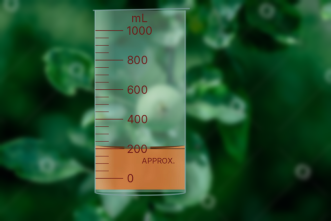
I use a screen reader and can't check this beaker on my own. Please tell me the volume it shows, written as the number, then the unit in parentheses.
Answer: 200 (mL)
